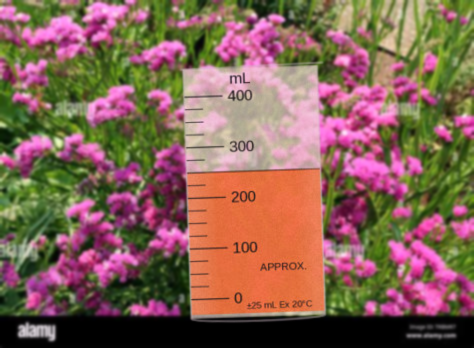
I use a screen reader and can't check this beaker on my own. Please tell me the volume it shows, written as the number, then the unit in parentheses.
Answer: 250 (mL)
